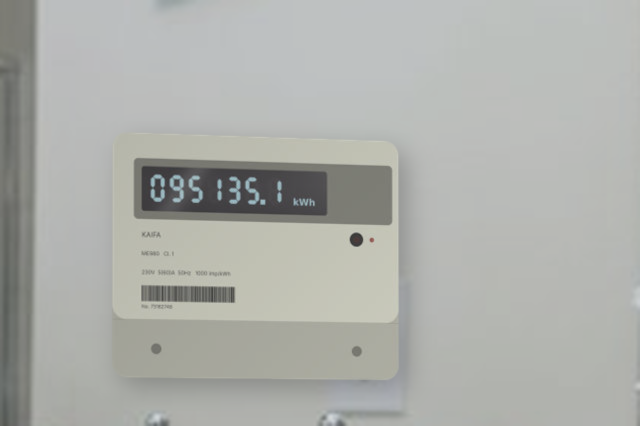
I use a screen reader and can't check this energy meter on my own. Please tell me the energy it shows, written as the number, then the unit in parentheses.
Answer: 95135.1 (kWh)
